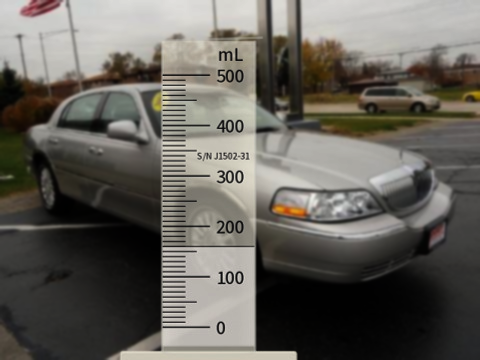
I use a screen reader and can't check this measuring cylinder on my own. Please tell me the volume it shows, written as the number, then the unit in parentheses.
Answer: 160 (mL)
